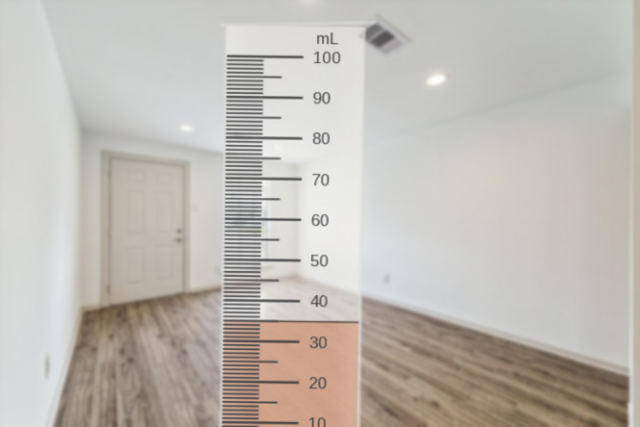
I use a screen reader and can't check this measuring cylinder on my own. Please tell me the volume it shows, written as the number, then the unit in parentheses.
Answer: 35 (mL)
